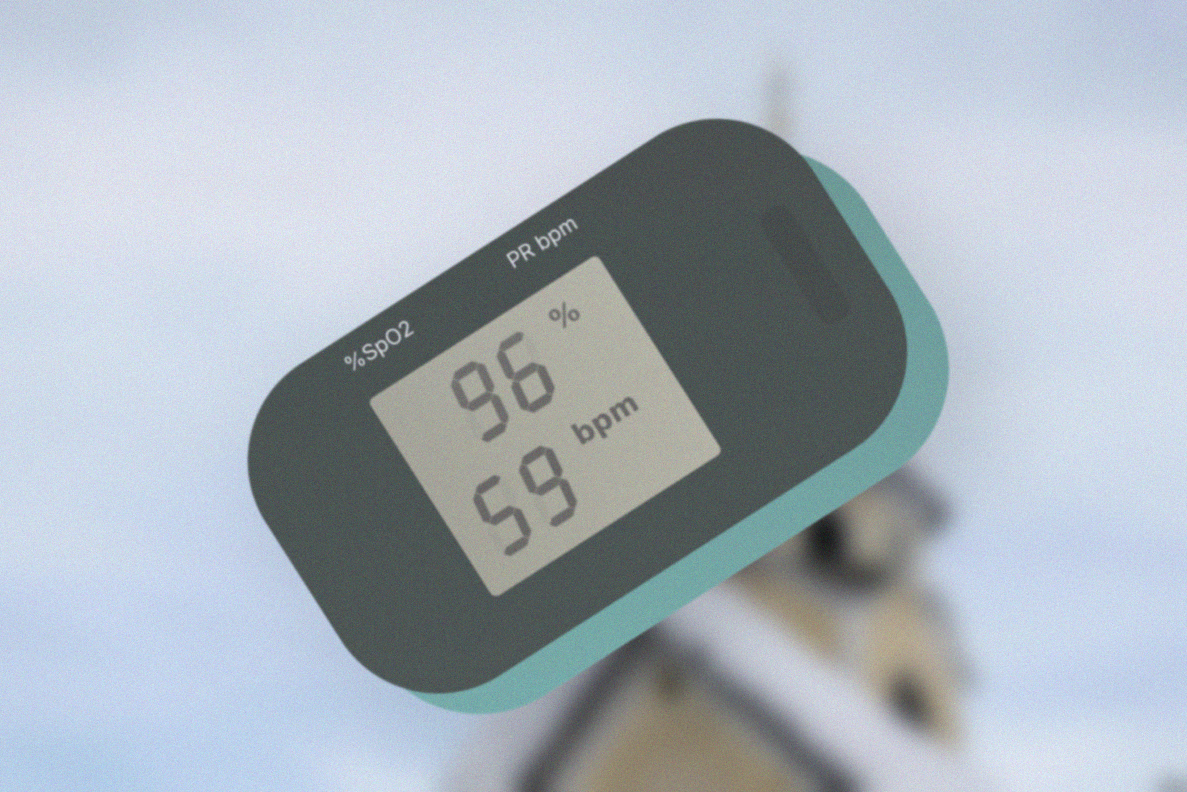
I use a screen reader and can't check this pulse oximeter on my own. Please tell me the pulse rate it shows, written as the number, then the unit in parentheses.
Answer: 59 (bpm)
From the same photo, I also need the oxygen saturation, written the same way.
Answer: 96 (%)
